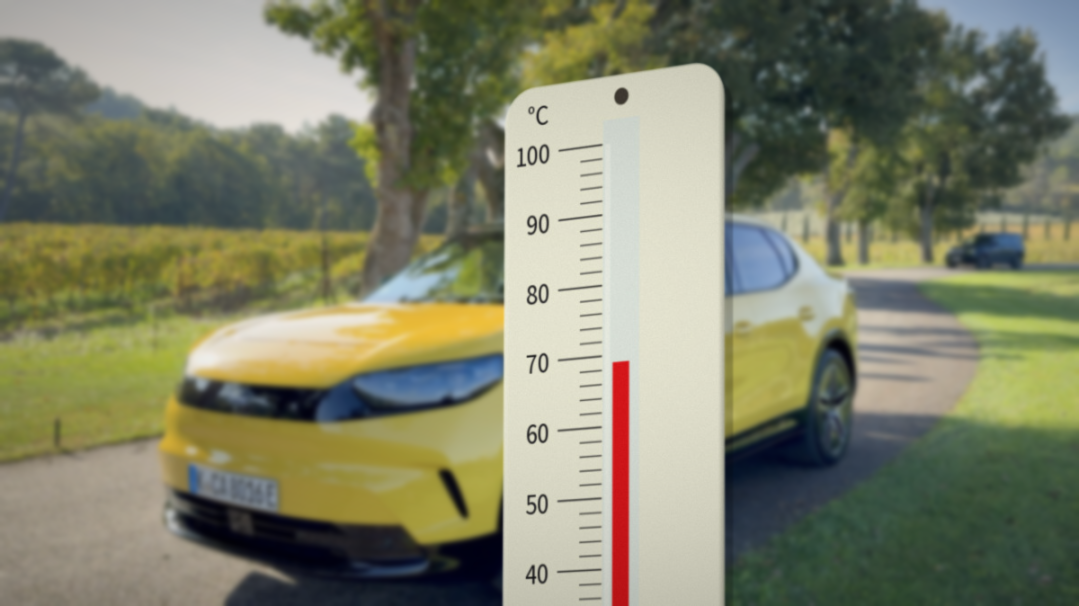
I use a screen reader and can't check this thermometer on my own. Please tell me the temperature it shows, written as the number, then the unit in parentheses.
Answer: 69 (°C)
